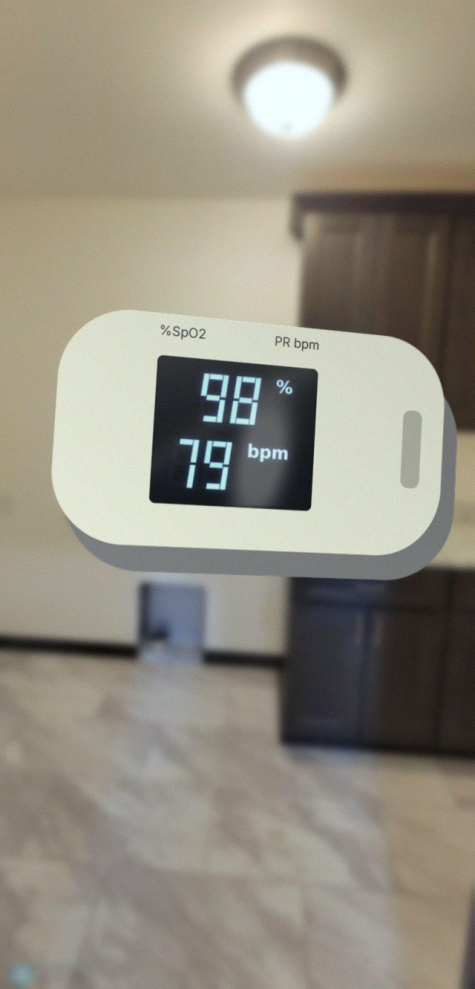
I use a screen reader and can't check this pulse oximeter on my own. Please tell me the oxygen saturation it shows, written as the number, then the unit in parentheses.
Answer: 98 (%)
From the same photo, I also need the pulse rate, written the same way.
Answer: 79 (bpm)
